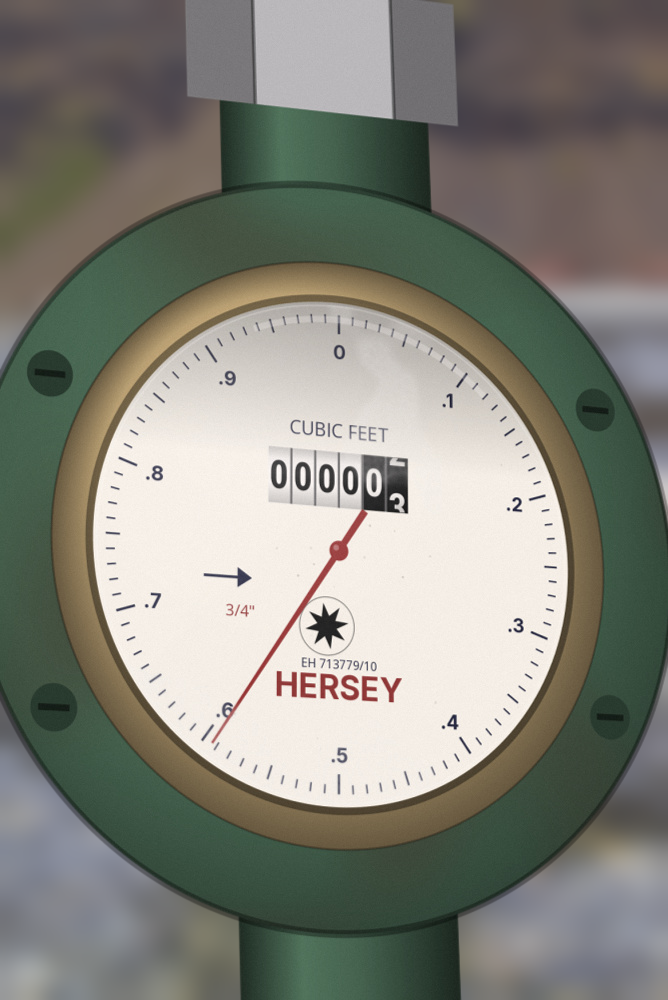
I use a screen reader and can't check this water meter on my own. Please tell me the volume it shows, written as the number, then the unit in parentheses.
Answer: 2.59 (ft³)
